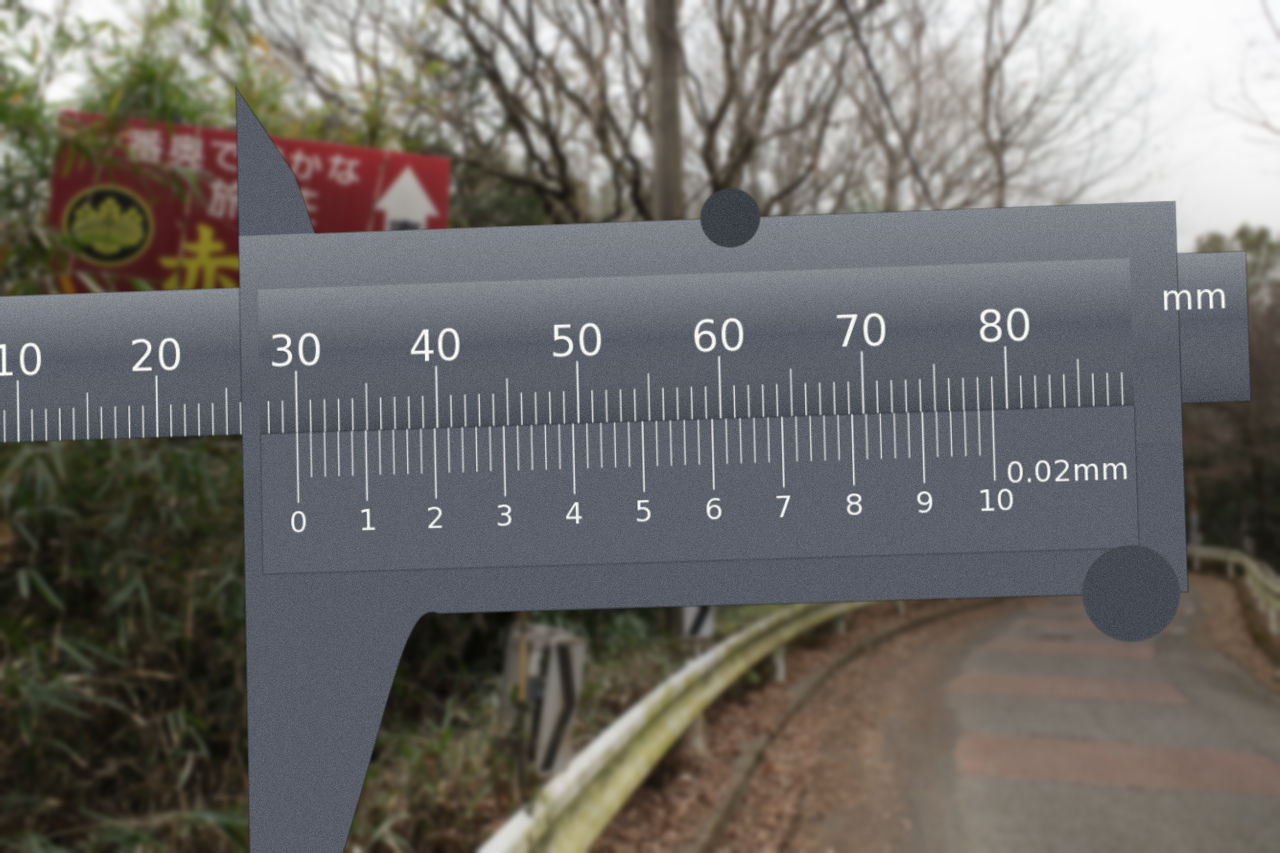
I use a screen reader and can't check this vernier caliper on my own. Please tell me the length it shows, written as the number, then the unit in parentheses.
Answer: 30.0 (mm)
